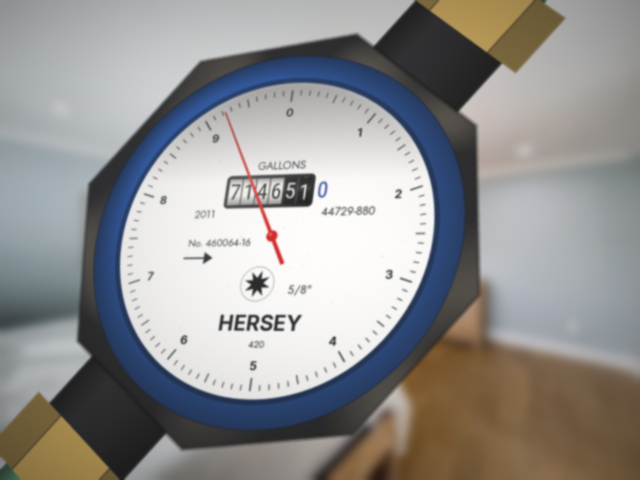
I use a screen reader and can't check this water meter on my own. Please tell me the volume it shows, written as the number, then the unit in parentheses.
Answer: 7146509.2 (gal)
